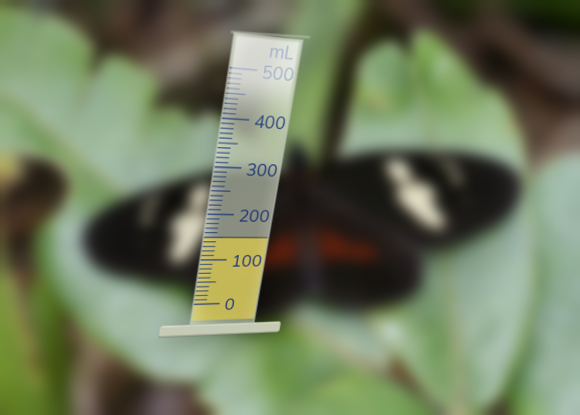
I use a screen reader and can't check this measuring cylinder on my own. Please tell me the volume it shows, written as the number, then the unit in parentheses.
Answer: 150 (mL)
